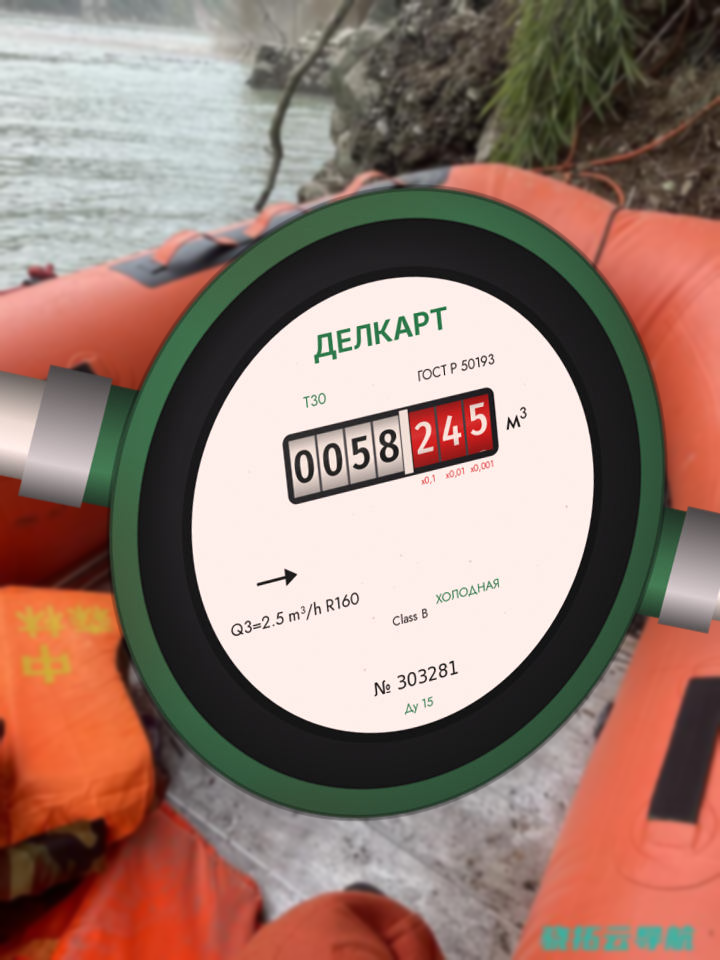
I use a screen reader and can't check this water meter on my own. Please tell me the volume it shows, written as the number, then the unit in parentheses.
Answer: 58.245 (m³)
